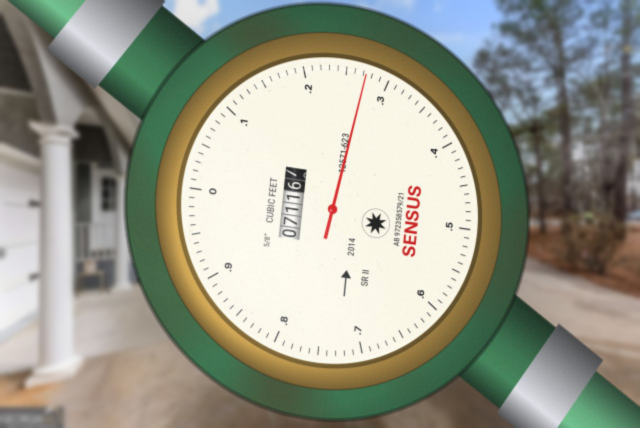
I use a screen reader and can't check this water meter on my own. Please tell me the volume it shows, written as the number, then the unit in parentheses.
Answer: 71167.27 (ft³)
